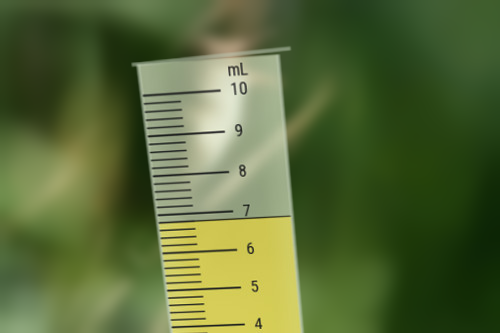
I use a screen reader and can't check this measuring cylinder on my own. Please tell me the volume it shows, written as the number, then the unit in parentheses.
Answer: 6.8 (mL)
